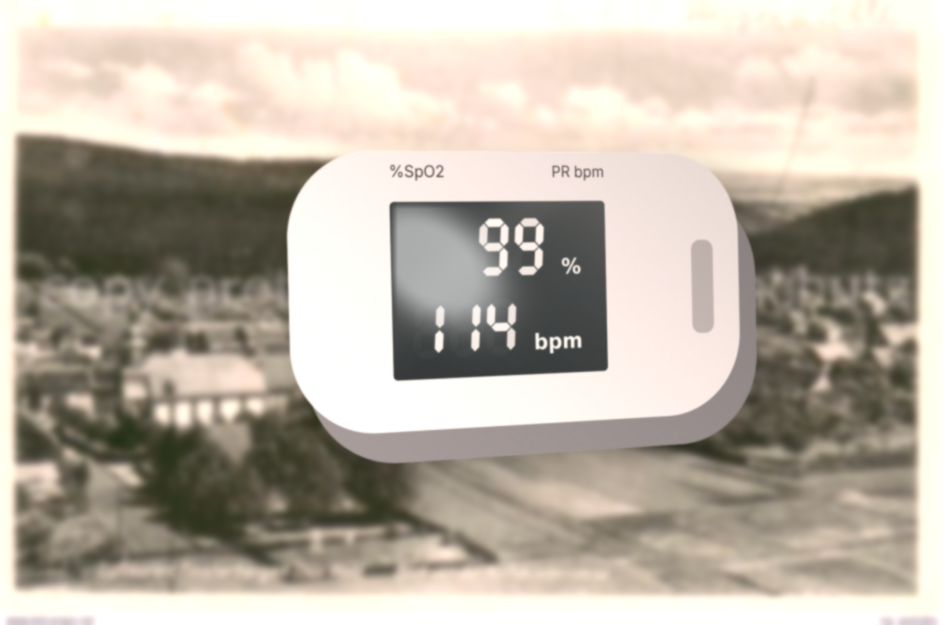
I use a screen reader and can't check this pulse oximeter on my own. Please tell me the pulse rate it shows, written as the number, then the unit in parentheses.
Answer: 114 (bpm)
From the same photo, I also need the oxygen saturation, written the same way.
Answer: 99 (%)
